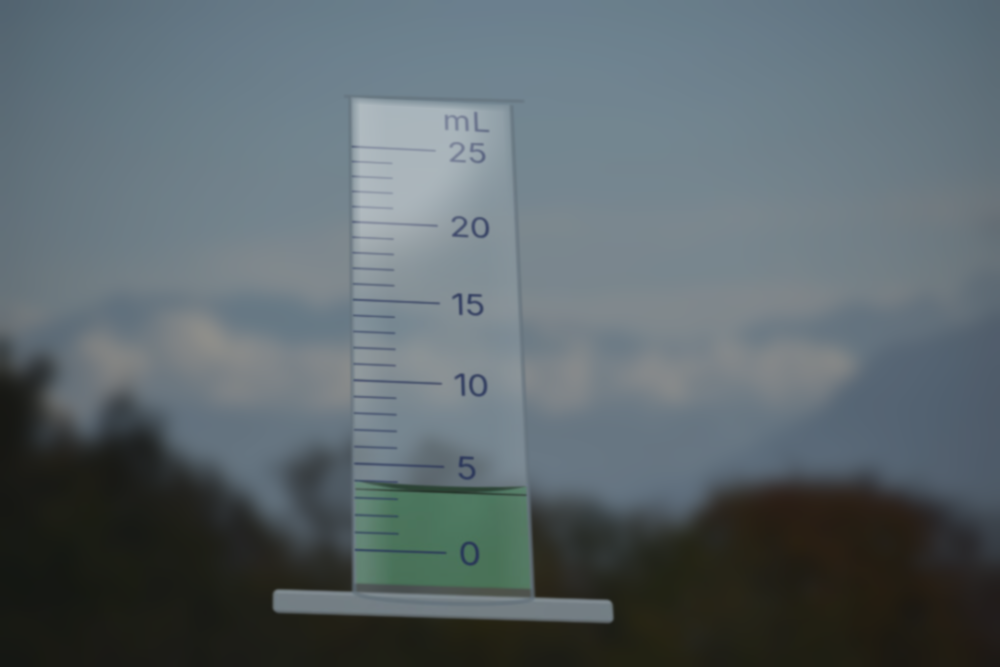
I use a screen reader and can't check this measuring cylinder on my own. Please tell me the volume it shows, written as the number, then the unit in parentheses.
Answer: 3.5 (mL)
